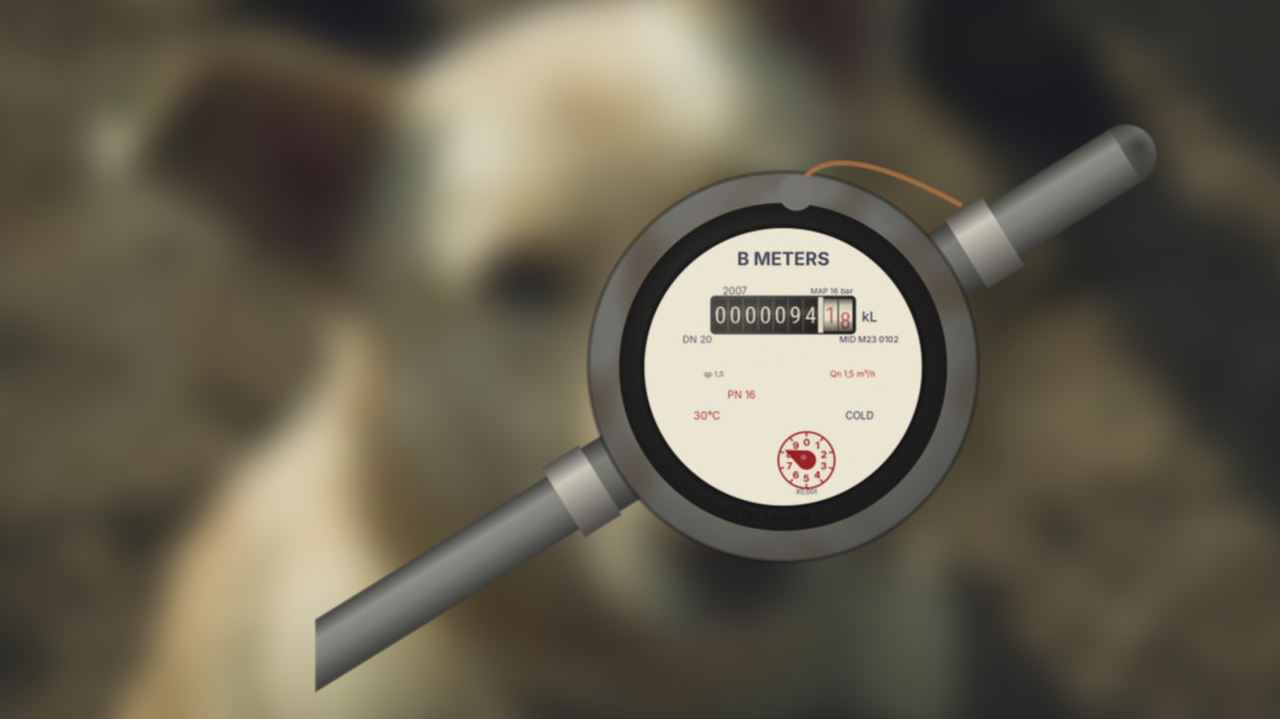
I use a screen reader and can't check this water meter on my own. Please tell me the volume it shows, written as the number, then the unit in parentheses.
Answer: 94.178 (kL)
